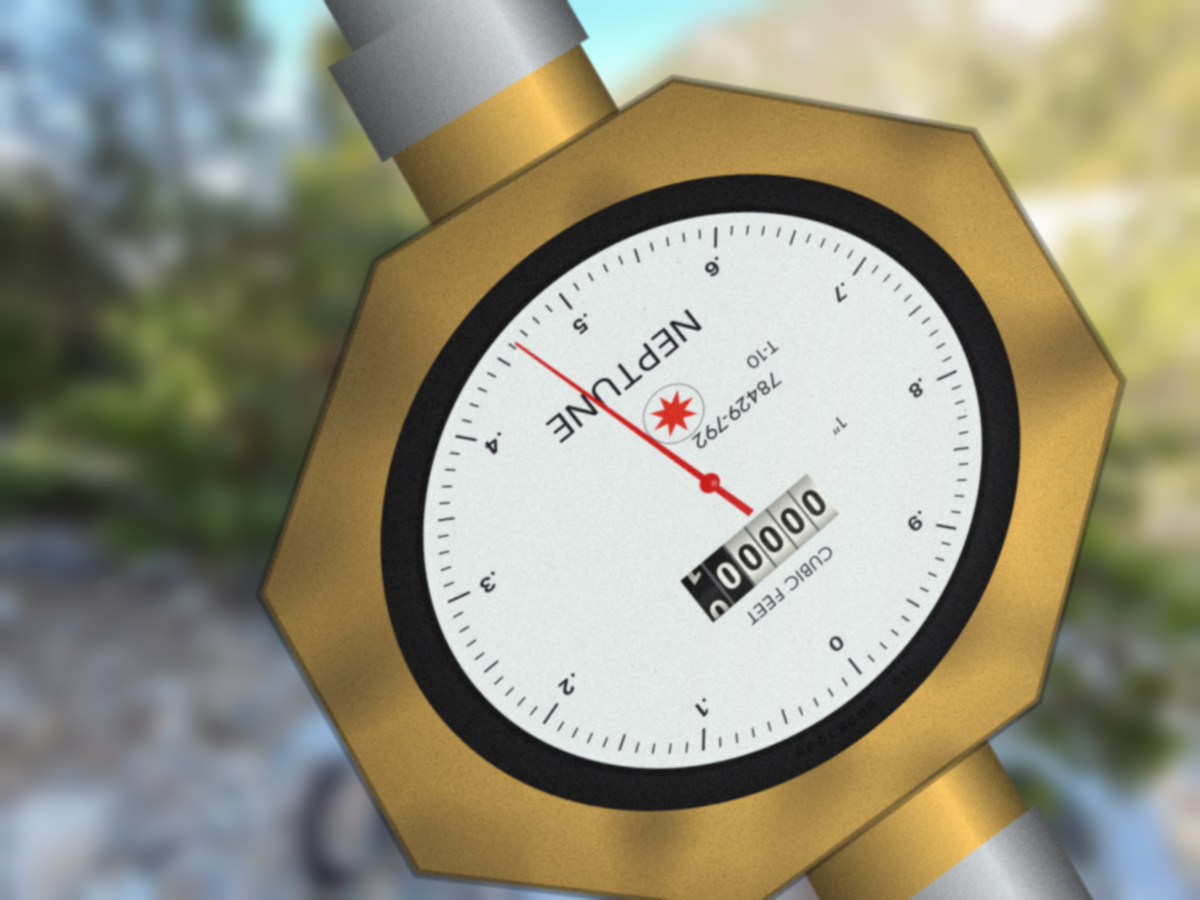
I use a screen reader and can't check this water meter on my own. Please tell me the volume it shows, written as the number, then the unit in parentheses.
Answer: 0.46 (ft³)
